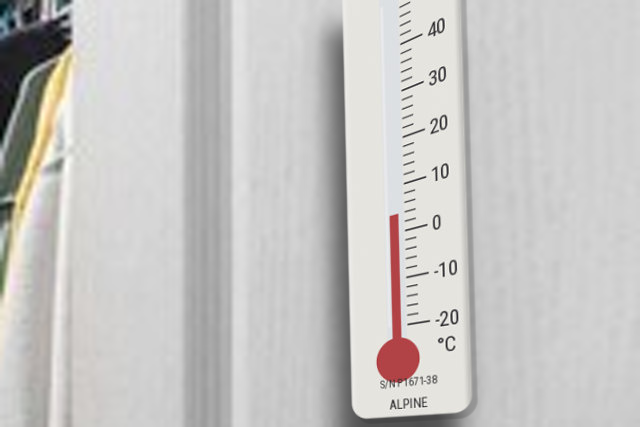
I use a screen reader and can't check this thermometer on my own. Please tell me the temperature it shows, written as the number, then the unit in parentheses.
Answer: 4 (°C)
